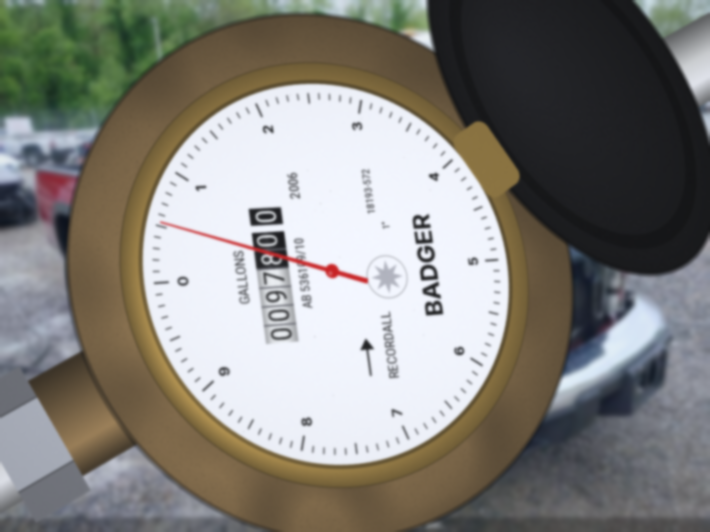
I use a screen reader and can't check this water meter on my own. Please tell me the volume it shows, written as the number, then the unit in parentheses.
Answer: 97800.5 (gal)
